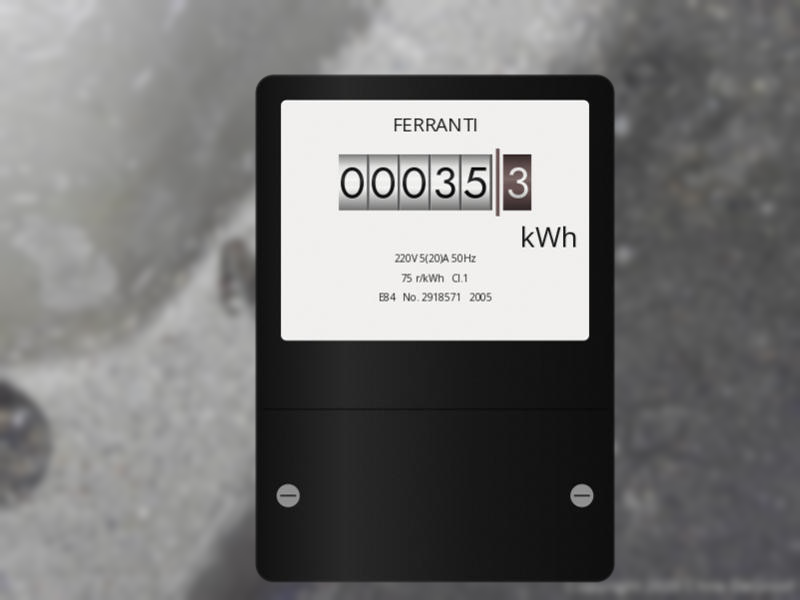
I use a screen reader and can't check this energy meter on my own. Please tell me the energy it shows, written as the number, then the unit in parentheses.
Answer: 35.3 (kWh)
